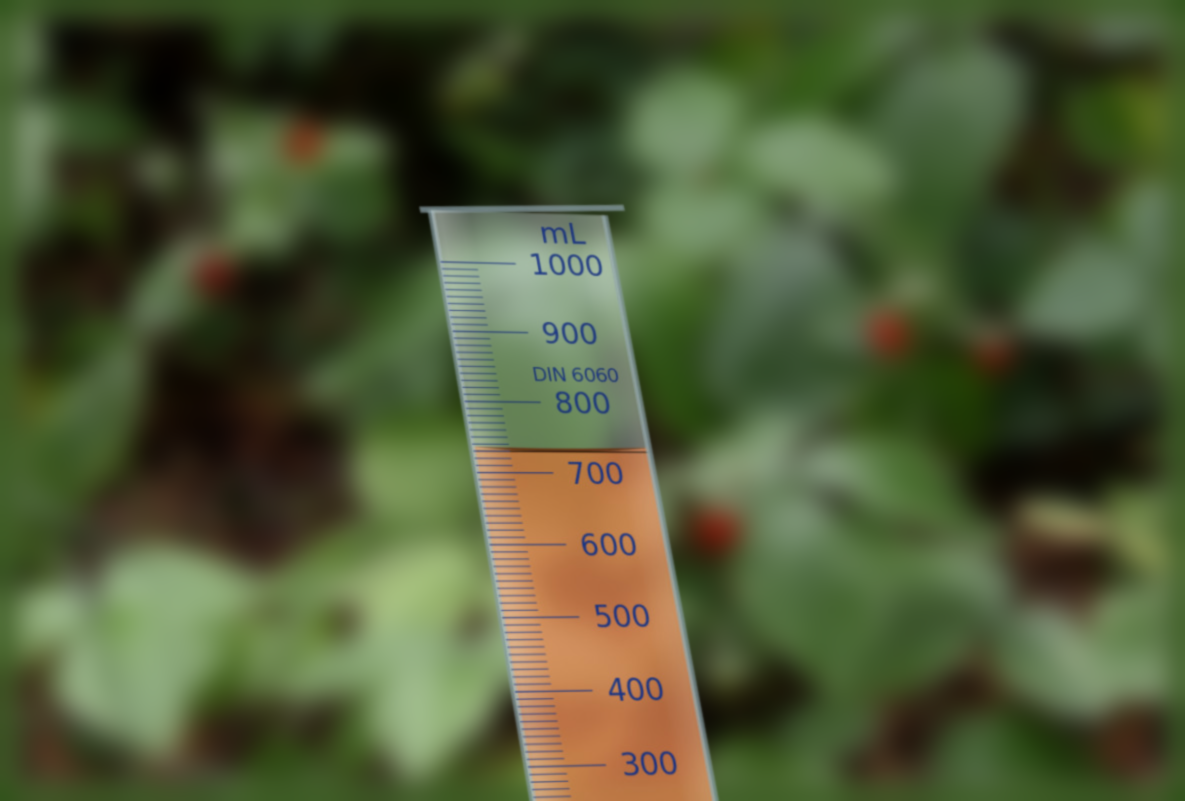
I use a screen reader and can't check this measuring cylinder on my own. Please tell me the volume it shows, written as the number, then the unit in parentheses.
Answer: 730 (mL)
